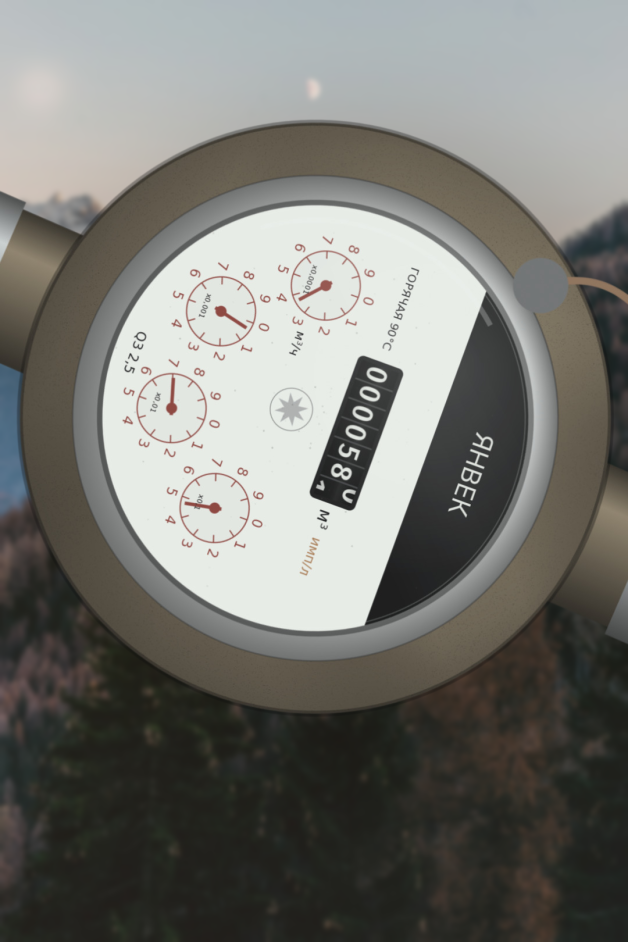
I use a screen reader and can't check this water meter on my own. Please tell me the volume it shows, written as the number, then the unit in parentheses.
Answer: 580.4703 (m³)
